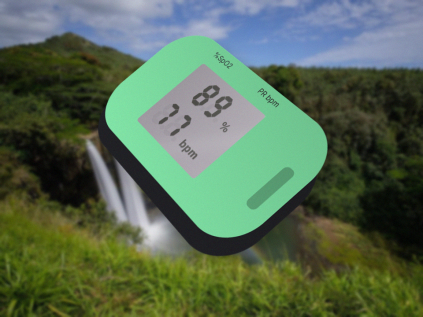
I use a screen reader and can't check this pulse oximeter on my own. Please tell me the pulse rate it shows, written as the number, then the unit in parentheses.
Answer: 77 (bpm)
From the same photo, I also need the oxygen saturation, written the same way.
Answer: 89 (%)
